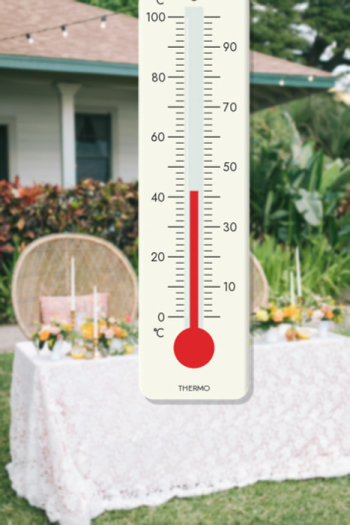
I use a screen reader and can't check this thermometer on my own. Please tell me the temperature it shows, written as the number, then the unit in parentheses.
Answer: 42 (°C)
